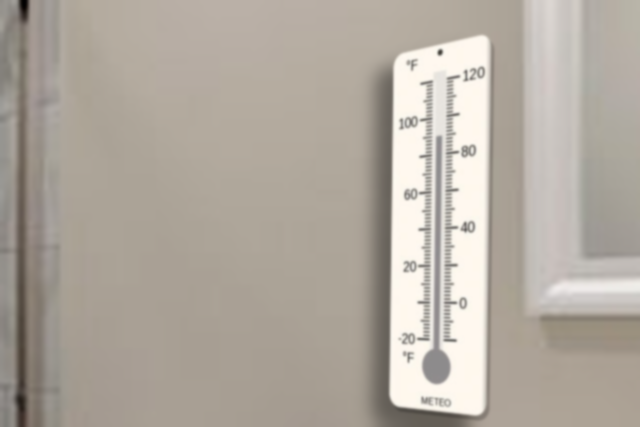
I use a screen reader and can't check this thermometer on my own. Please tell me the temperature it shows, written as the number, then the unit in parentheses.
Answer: 90 (°F)
